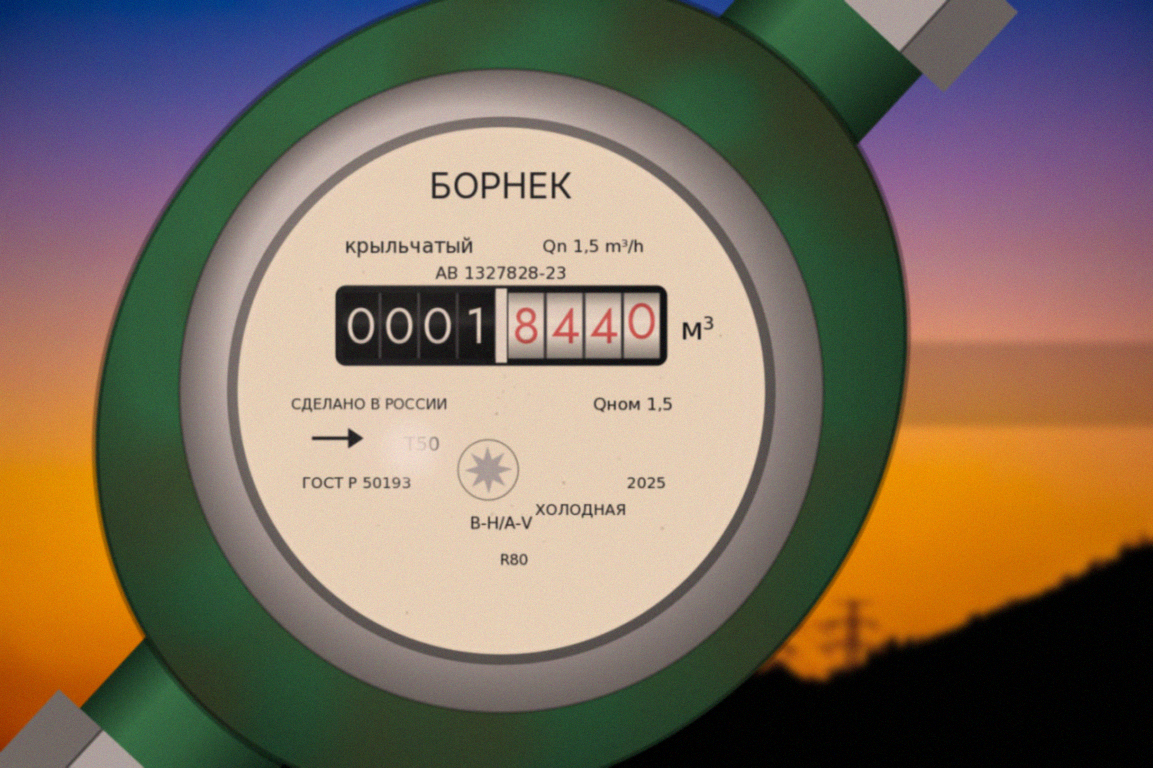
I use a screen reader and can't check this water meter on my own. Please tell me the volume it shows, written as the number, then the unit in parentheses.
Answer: 1.8440 (m³)
